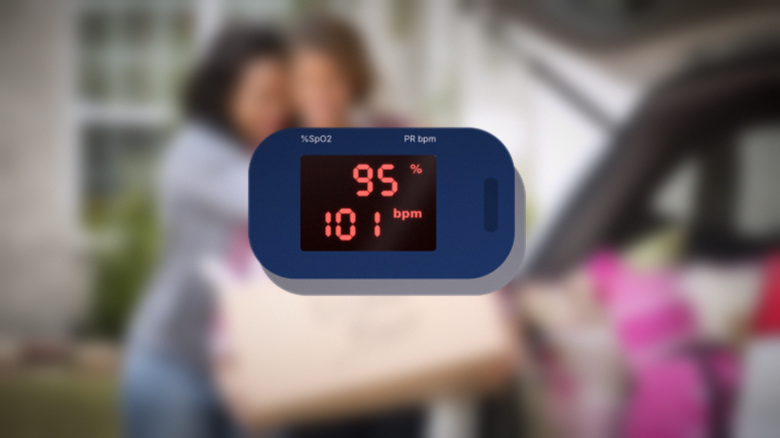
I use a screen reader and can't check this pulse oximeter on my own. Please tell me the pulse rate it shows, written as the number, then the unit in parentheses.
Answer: 101 (bpm)
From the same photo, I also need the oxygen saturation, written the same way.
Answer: 95 (%)
